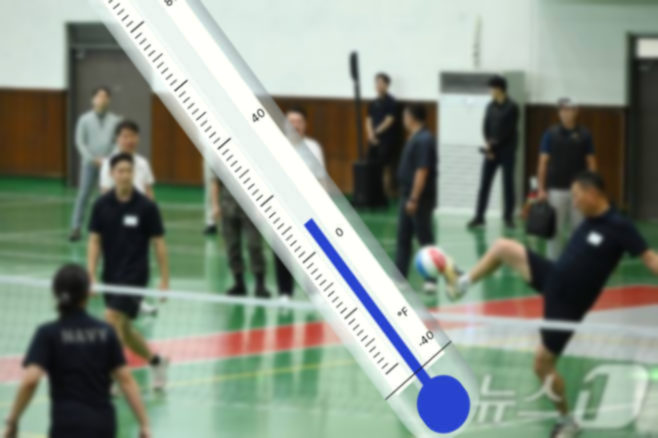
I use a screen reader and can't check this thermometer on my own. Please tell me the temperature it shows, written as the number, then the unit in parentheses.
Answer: 8 (°F)
